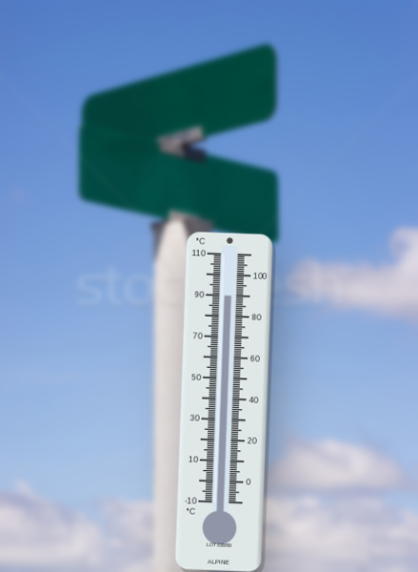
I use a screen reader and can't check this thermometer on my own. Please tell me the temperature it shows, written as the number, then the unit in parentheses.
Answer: 90 (°C)
